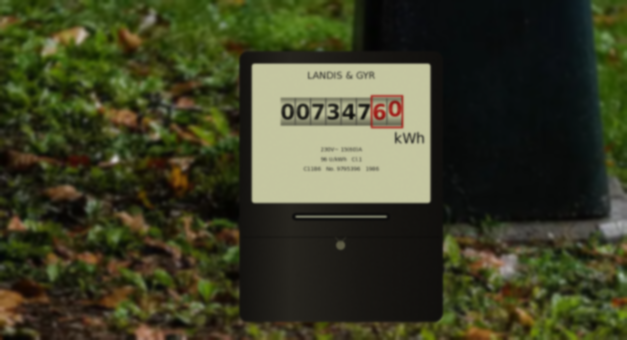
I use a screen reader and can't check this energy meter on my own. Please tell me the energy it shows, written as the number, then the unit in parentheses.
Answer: 7347.60 (kWh)
